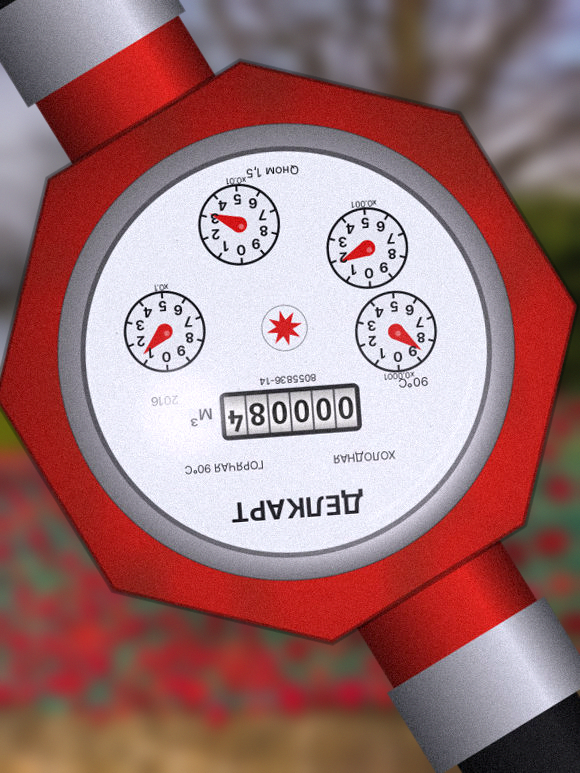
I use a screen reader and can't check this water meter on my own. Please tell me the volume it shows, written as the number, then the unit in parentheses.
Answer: 84.1318 (m³)
